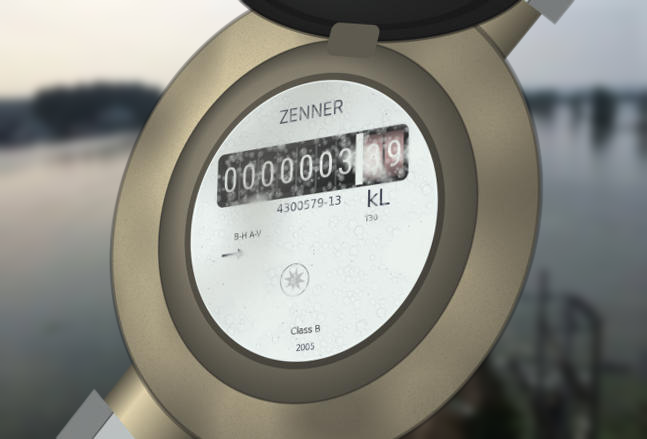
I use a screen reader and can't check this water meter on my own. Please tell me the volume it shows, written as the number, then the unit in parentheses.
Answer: 3.39 (kL)
